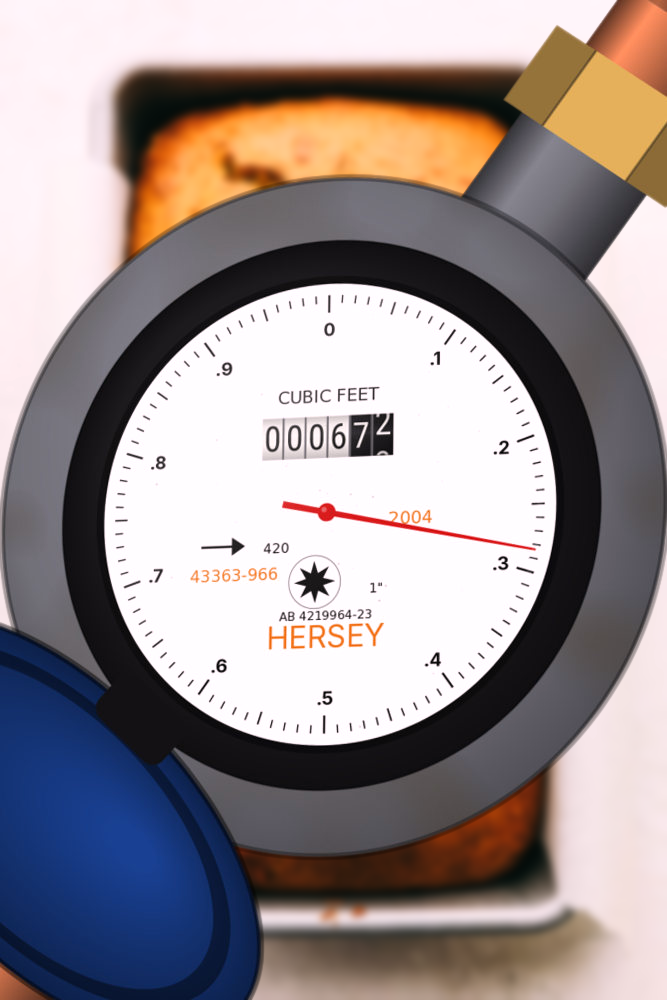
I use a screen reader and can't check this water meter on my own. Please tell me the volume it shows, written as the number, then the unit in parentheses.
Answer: 672.28 (ft³)
